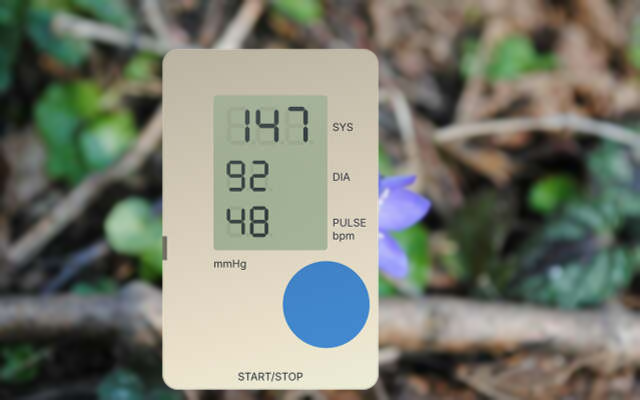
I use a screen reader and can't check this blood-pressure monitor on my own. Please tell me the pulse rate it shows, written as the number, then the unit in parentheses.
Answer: 48 (bpm)
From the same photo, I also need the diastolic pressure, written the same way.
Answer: 92 (mmHg)
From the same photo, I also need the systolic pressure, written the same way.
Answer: 147 (mmHg)
